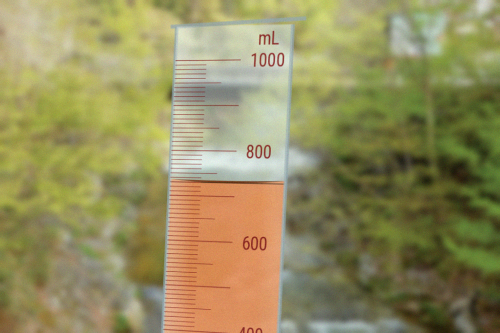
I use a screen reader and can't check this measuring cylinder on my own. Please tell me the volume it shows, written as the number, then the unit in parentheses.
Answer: 730 (mL)
